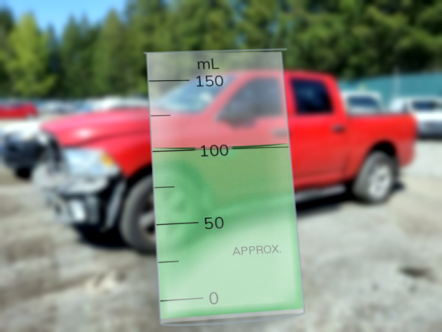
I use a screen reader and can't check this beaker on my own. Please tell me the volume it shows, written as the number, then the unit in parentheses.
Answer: 100 (mL)
